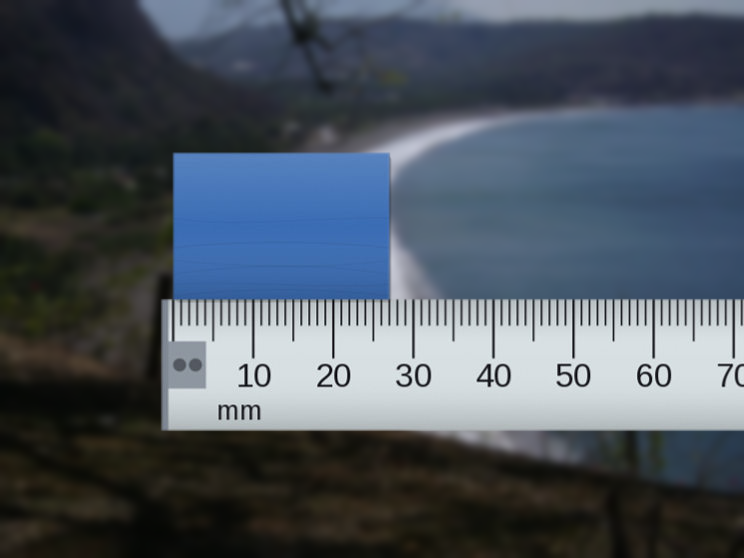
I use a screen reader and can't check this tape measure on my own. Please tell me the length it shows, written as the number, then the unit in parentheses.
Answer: 27 (mm)
